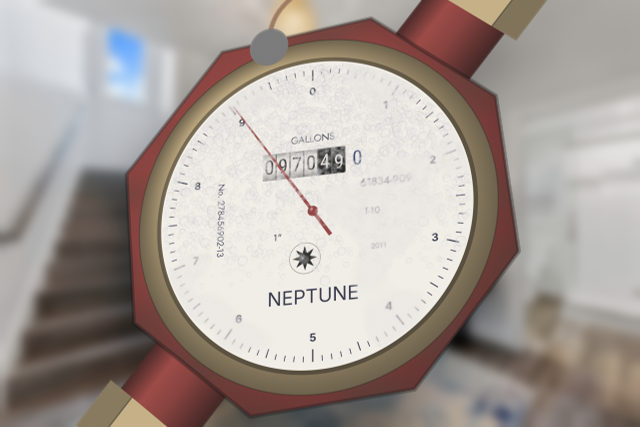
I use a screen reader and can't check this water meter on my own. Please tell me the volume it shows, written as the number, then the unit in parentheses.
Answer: 970489.0 (gal)
